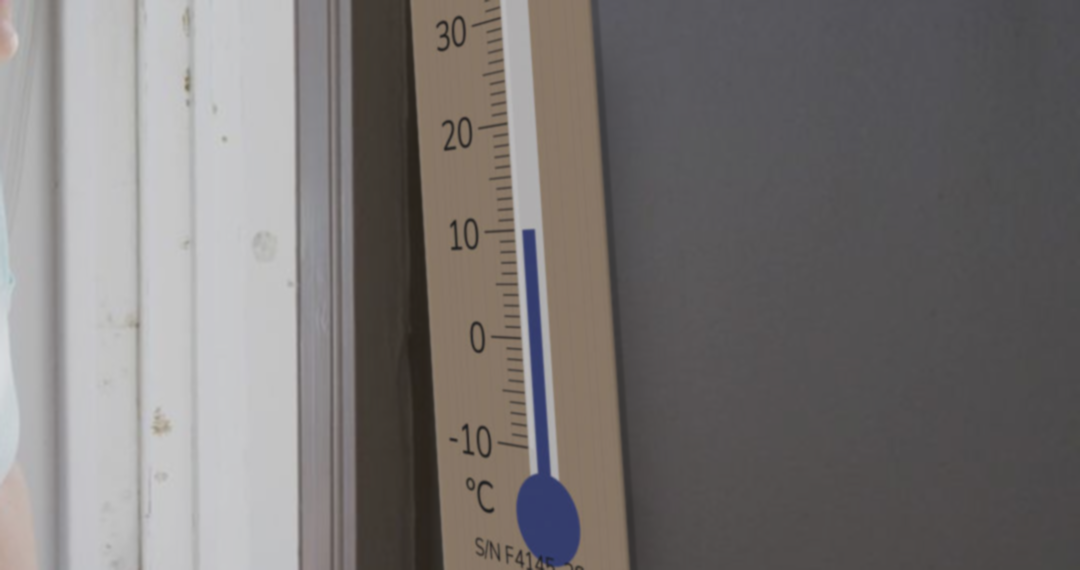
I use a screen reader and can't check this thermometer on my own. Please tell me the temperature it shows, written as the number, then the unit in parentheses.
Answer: 10 (°C)
